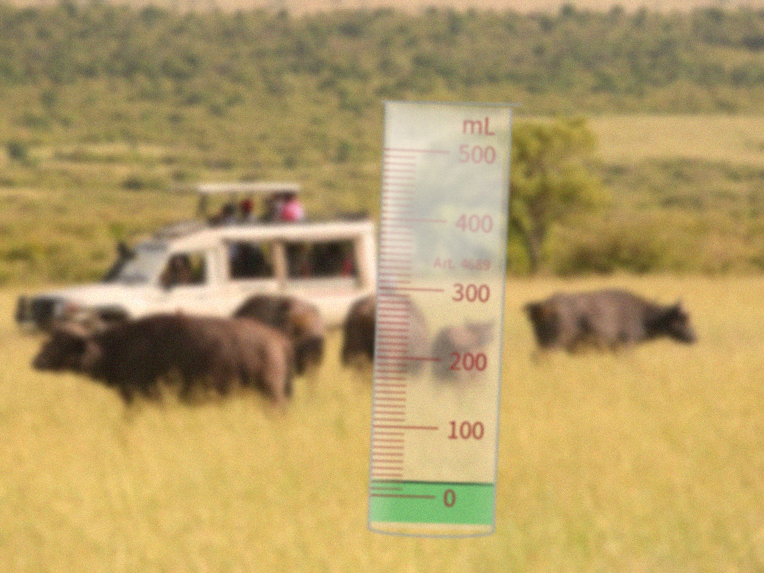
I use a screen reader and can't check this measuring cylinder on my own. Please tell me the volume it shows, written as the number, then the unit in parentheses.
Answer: 20 (mL)
